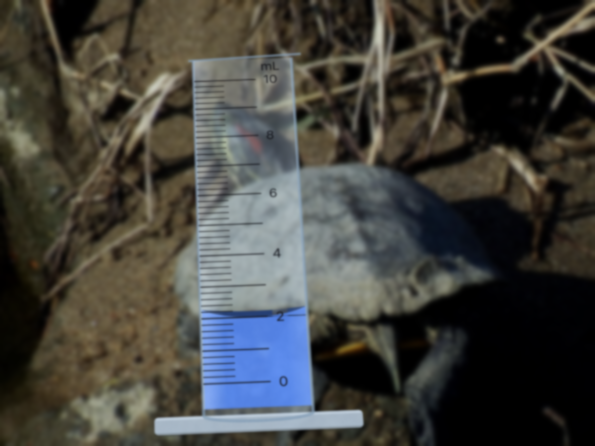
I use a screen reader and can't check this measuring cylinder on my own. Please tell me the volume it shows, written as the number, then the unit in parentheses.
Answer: 2 (mL)
